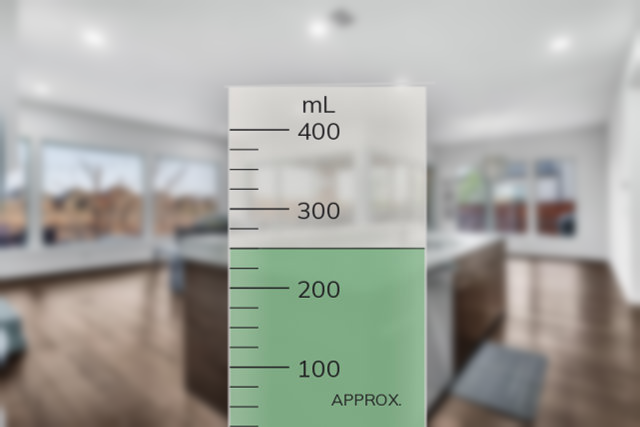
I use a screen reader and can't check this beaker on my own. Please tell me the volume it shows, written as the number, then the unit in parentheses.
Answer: 250 (mL)
